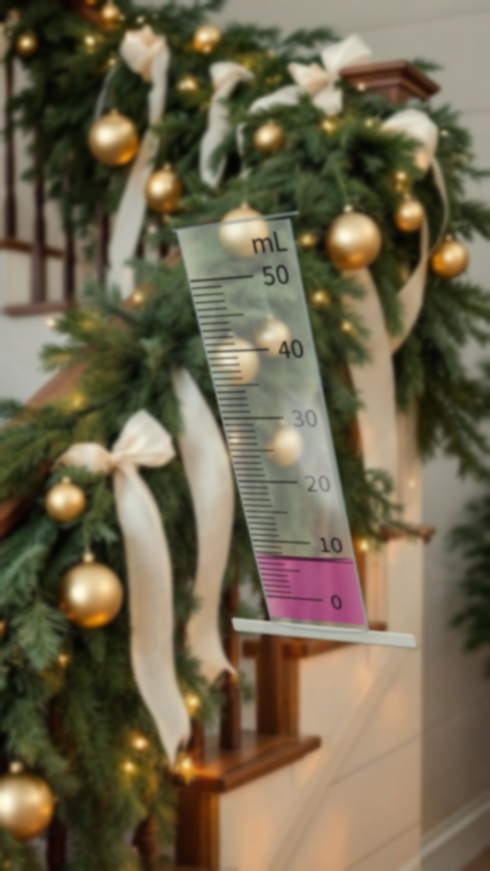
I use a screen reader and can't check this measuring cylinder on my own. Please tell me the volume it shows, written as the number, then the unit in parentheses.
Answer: 7 (mL)
